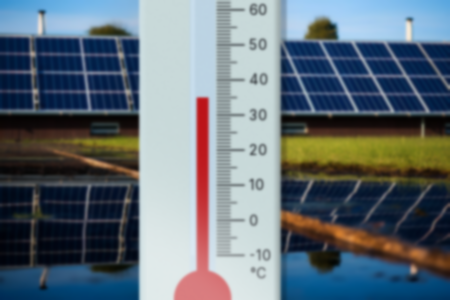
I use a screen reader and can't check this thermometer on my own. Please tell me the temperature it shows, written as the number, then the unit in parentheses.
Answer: 35 (°C)
